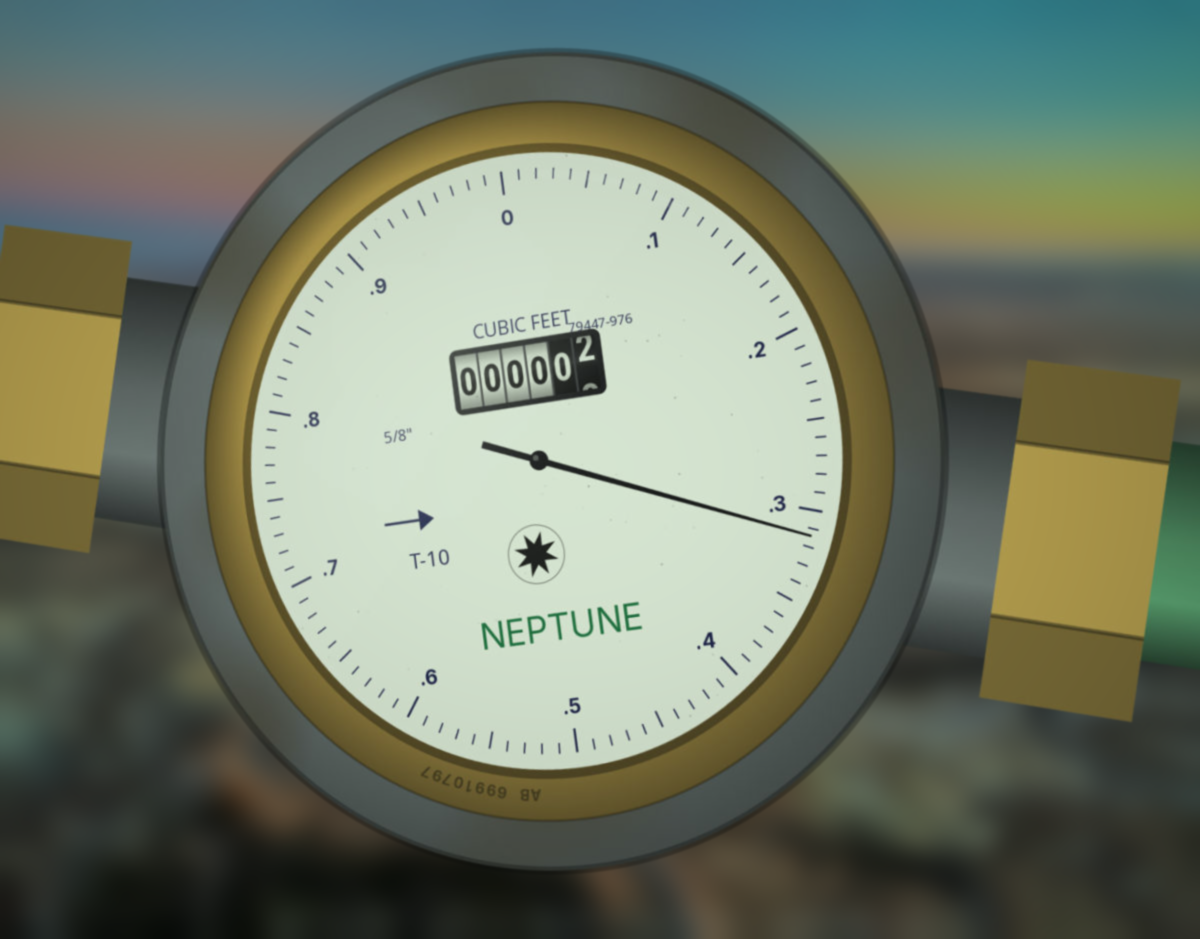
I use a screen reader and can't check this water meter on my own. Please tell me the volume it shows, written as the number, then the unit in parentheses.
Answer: 2.31 (ft³)
